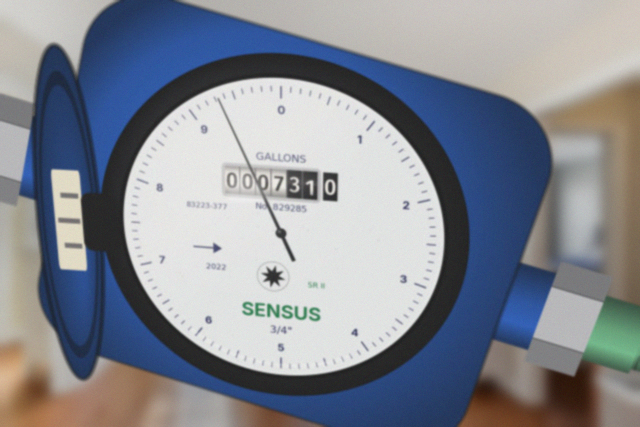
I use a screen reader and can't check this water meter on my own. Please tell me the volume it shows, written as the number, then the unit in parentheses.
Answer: 7309.3 (gal)
